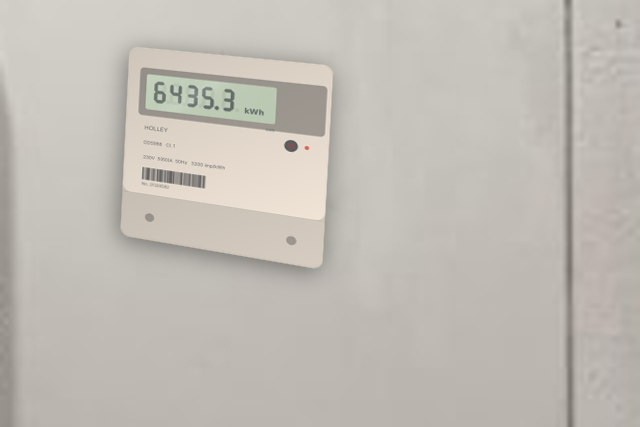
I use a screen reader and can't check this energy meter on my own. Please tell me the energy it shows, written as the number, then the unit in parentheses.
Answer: 6435.3 (kWh)
